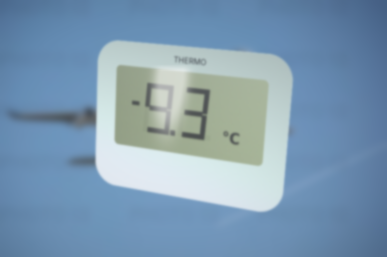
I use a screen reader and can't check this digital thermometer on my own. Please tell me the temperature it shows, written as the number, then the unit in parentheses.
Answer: -9.3 (°C)
